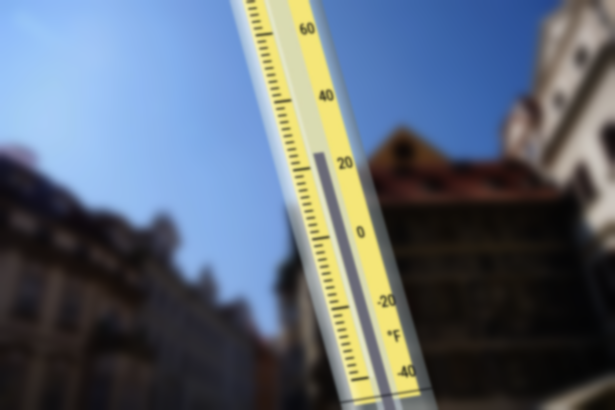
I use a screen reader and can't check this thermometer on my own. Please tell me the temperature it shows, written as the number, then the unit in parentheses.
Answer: 24 (°F)
